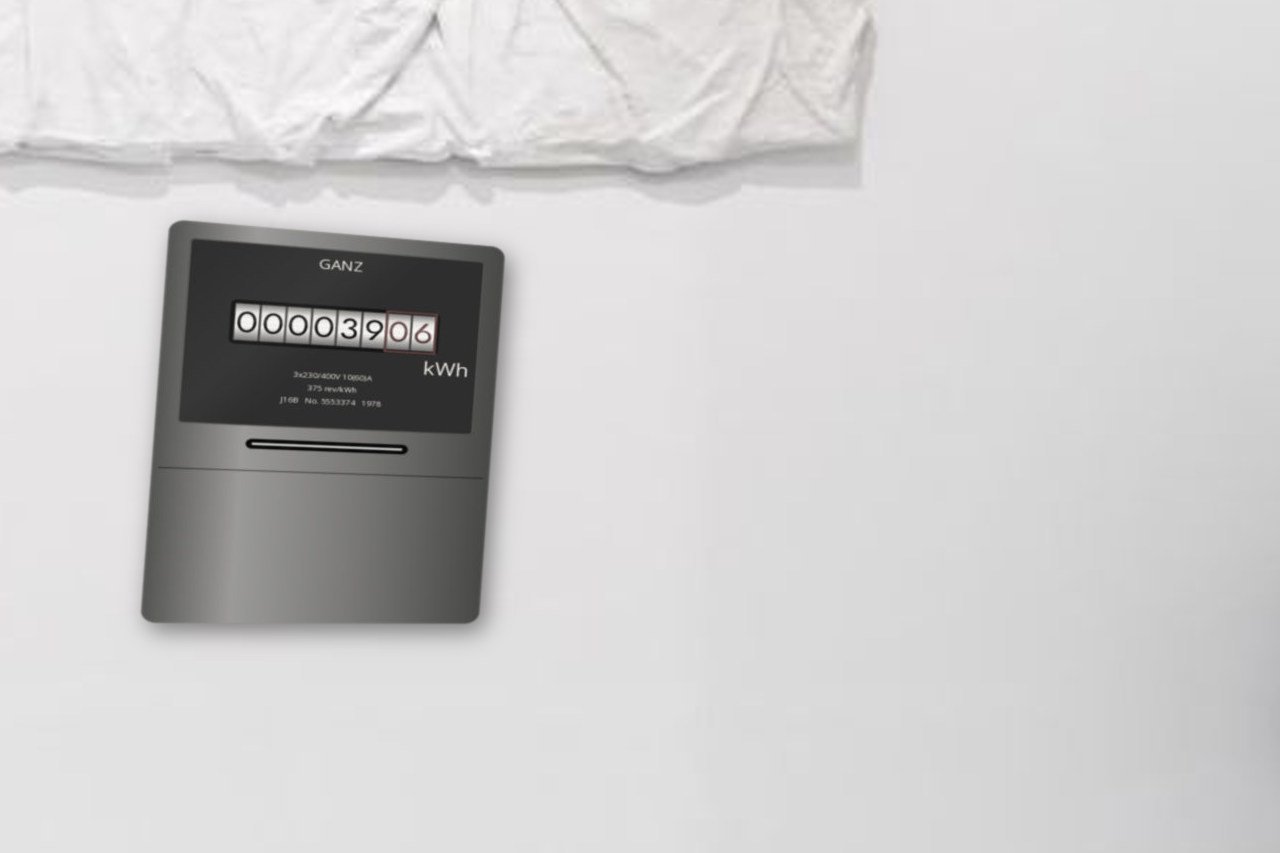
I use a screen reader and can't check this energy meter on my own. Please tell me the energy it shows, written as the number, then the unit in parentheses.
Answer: 39.06 (kWh)
